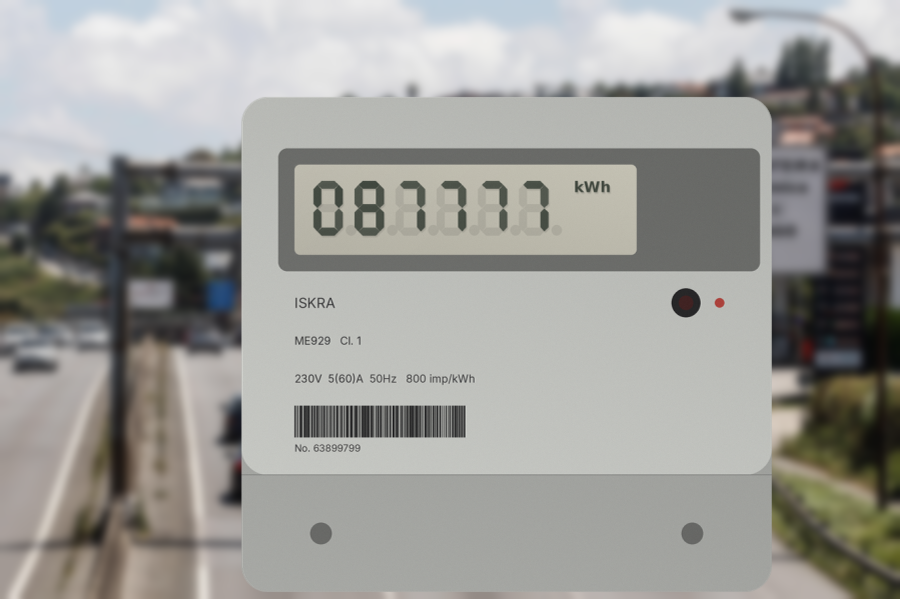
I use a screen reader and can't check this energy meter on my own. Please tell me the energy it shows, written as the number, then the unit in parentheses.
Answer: 87777 (kWh)
